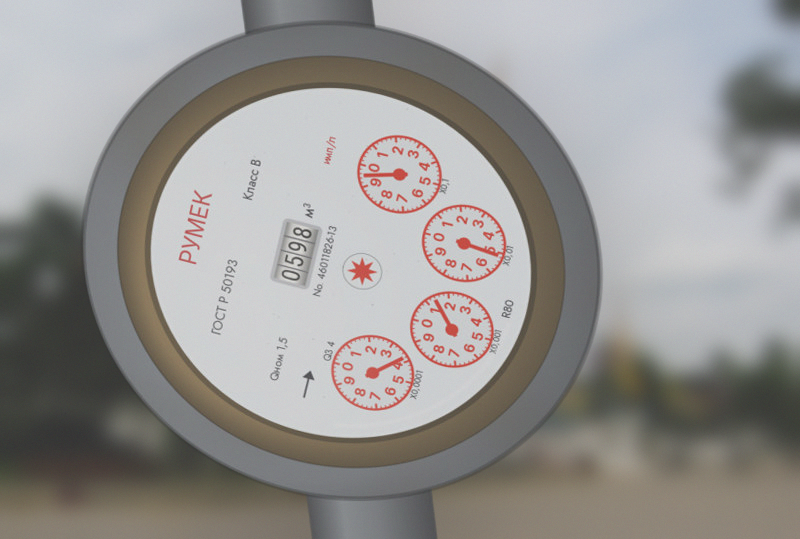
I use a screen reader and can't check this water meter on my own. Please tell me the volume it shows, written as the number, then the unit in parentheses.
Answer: 597.9513 (m³)
